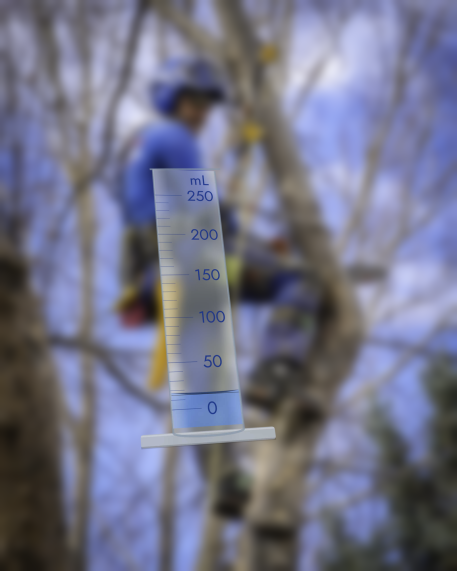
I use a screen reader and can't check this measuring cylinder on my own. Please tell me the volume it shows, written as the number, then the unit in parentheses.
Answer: 15 (mL)
